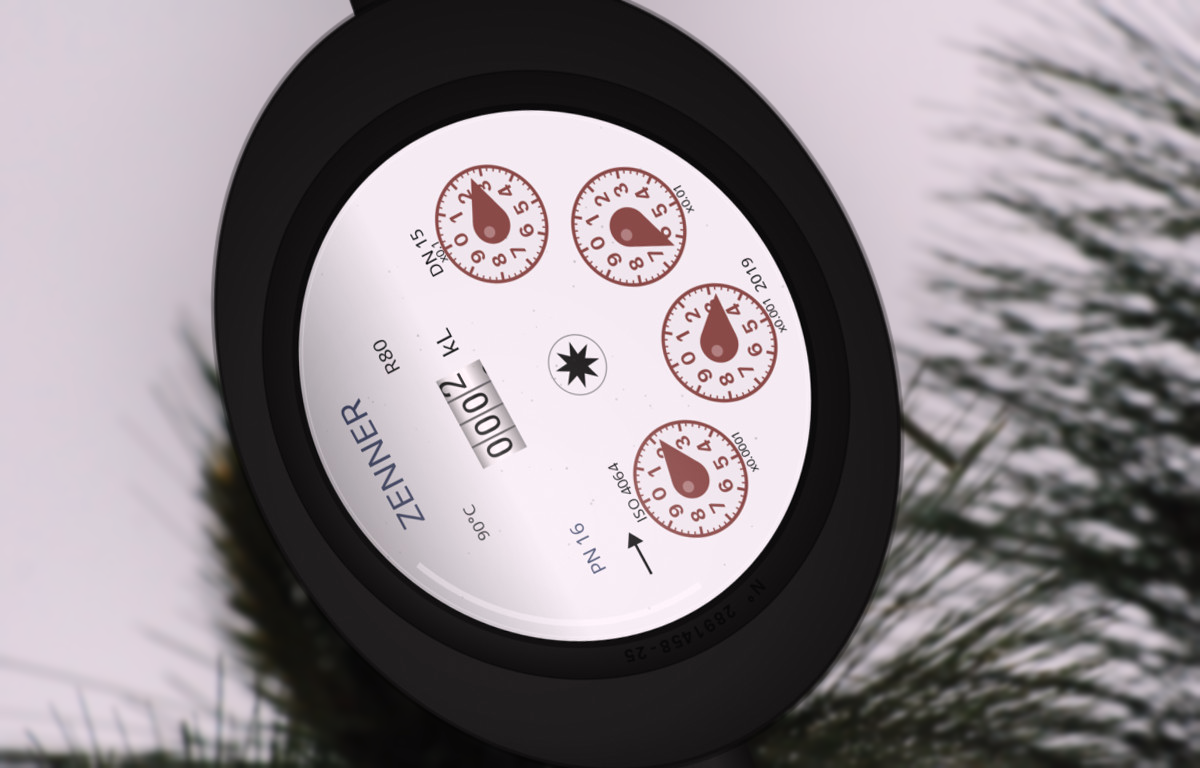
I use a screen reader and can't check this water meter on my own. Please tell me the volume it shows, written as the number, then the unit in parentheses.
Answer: 2.2632 (kL)
